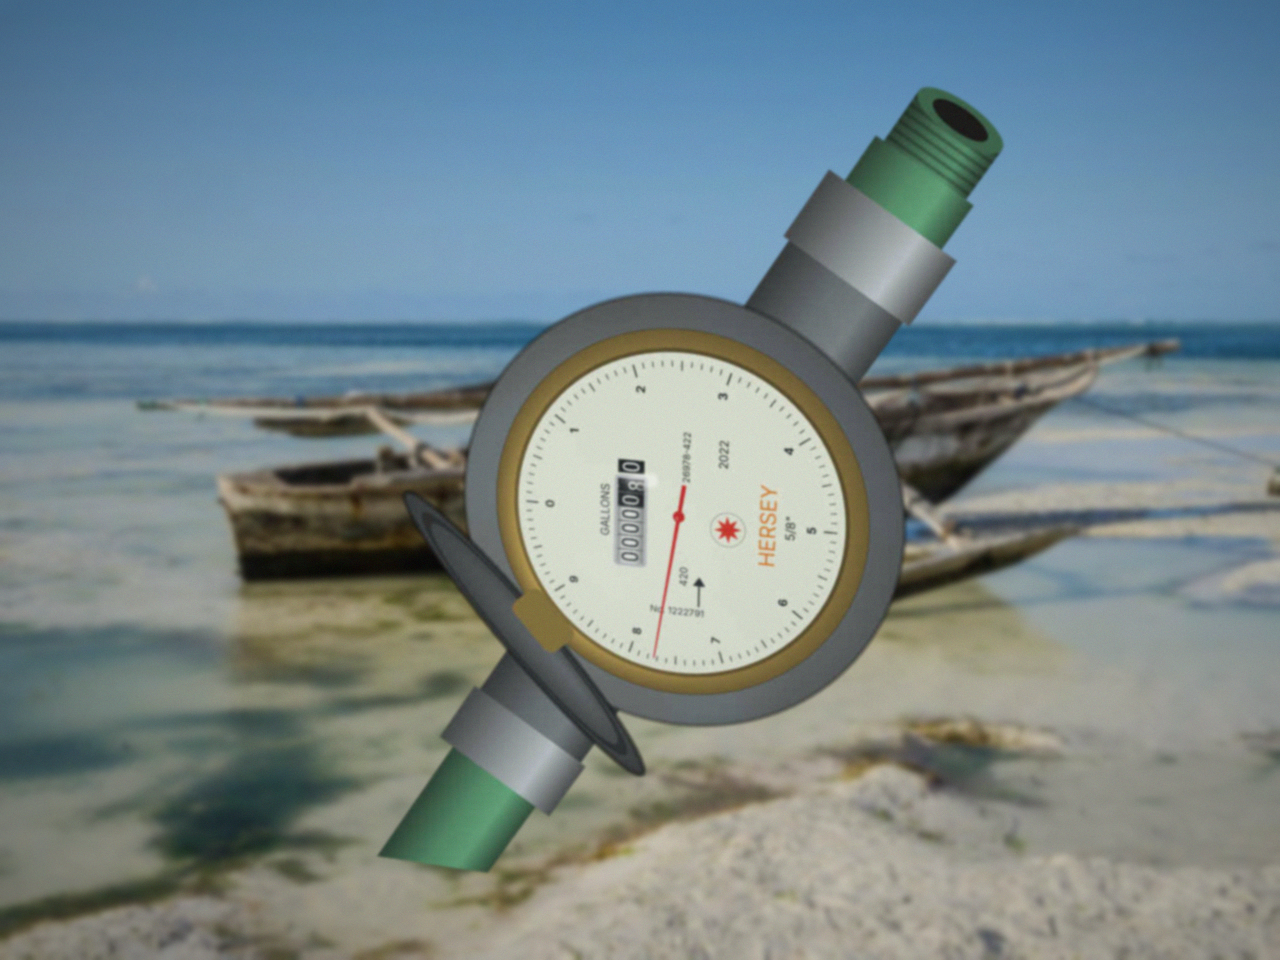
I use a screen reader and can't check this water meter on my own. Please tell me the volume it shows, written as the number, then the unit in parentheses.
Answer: 77.7 (gal)
